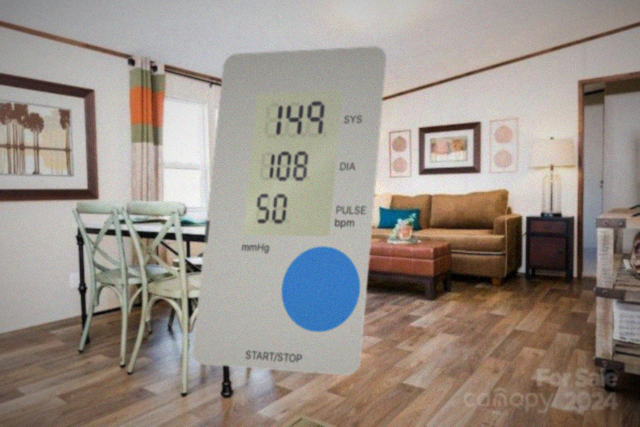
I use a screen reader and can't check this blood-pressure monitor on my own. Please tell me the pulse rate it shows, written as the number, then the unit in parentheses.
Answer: 50 (bpm)
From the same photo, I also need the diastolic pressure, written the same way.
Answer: 108 (mmHg)
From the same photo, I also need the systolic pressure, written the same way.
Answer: 149 (mmHg)
